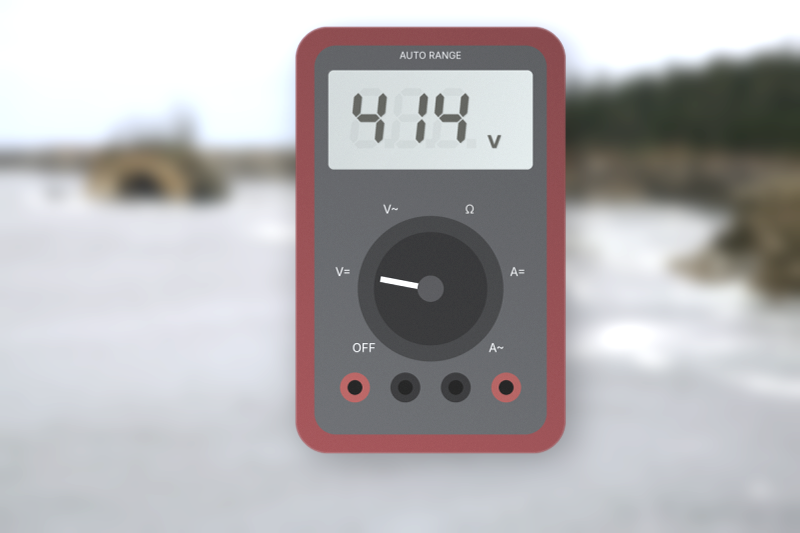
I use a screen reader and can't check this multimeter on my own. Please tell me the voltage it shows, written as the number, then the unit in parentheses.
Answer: 414 (V)
